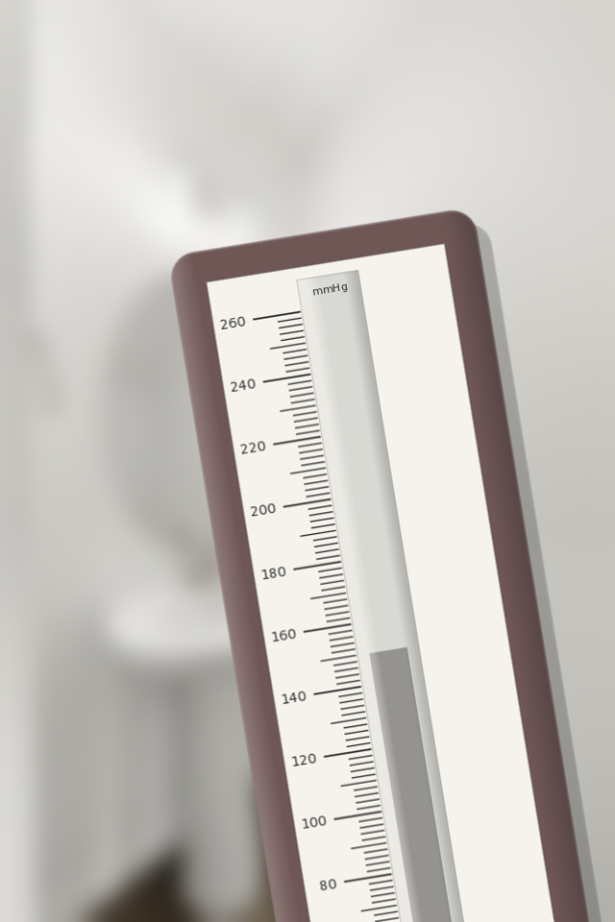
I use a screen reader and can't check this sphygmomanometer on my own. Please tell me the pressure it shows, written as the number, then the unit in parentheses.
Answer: 150 (mmHg)
